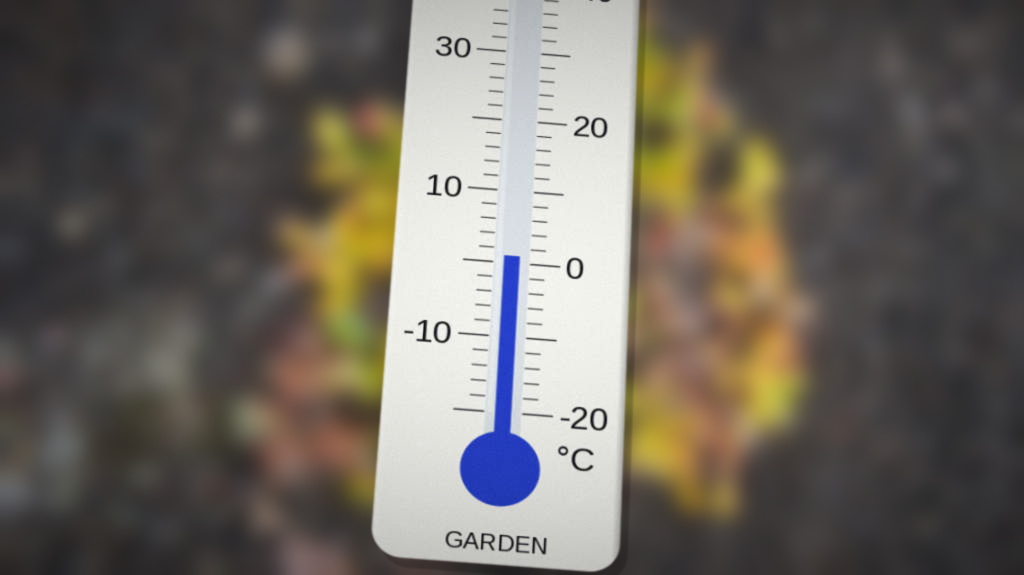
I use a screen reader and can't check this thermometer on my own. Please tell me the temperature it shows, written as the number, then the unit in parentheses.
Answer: 1 (°C)
